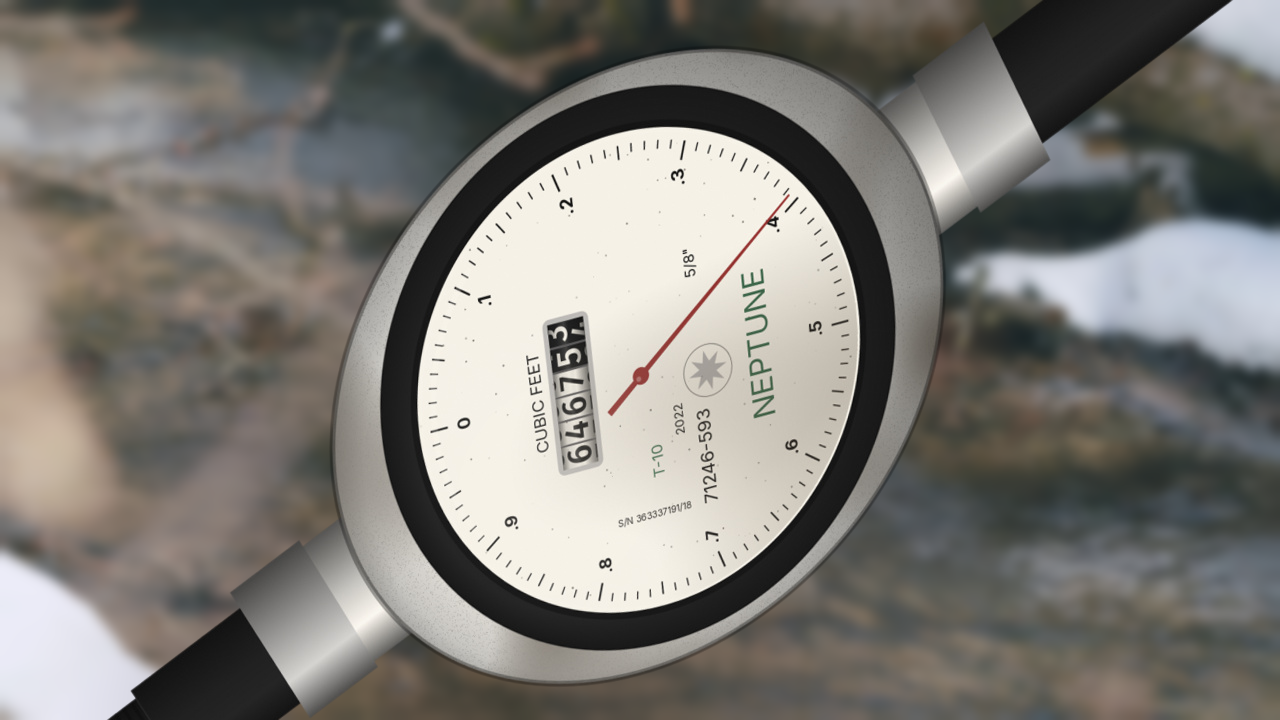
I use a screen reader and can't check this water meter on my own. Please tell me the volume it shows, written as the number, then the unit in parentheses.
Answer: 646753.39 (ft³)
